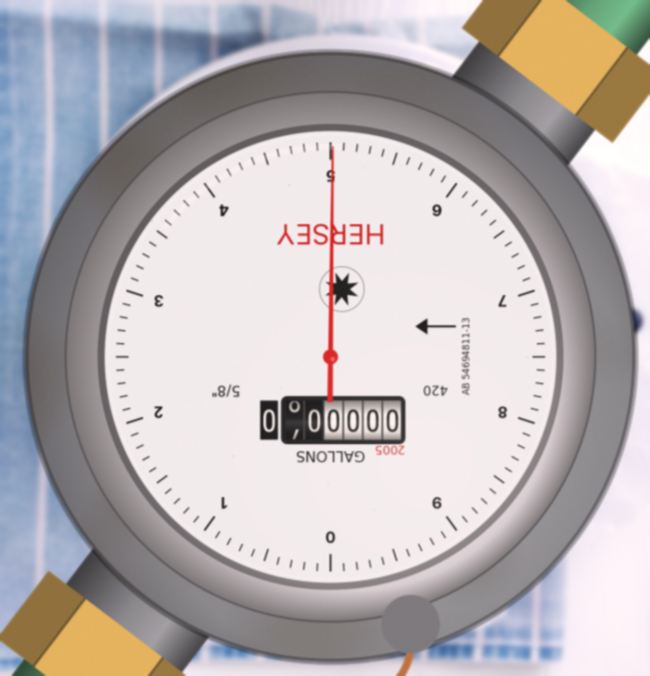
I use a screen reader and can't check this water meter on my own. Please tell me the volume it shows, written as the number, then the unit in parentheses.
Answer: 75.0 (gal)
